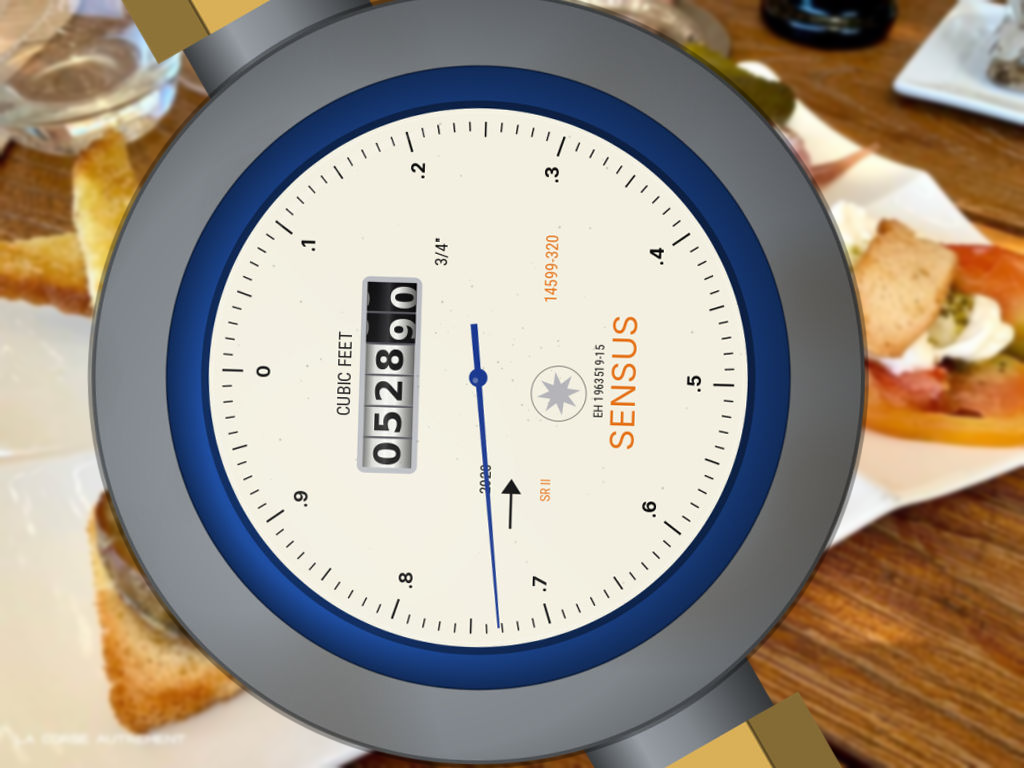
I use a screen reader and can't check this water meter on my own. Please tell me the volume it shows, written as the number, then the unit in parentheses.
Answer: 52889.73 (ft³)
